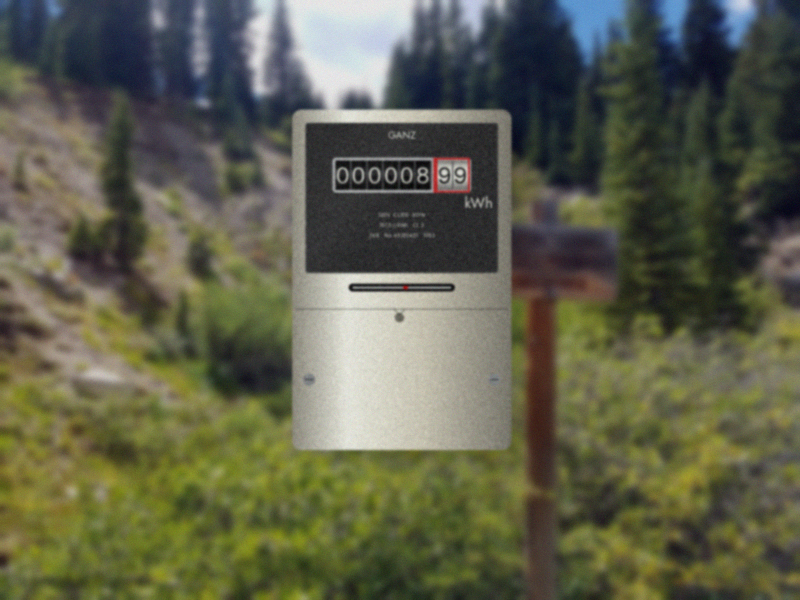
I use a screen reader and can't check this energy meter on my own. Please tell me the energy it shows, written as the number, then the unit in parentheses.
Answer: 8.99 (kWh)
